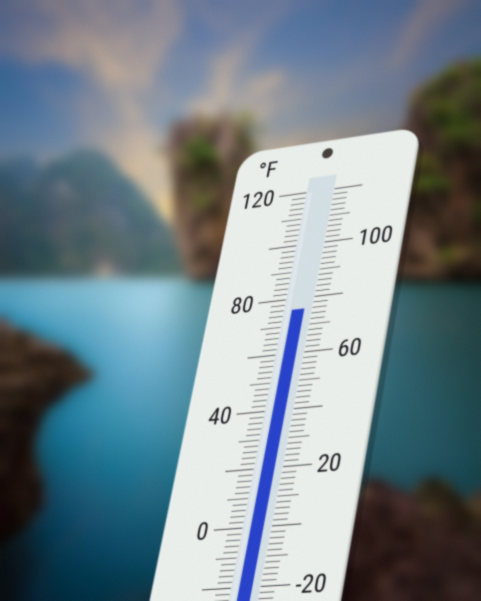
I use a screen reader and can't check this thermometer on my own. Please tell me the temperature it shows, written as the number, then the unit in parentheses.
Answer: 76 (°F)
